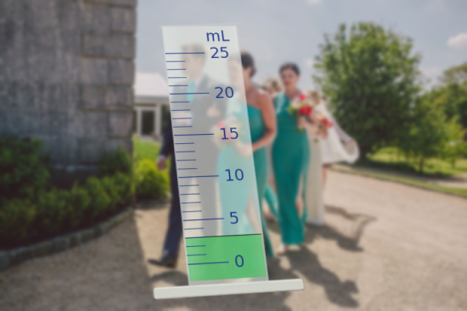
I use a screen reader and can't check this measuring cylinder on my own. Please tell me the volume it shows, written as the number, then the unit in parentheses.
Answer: 3 (mL)
